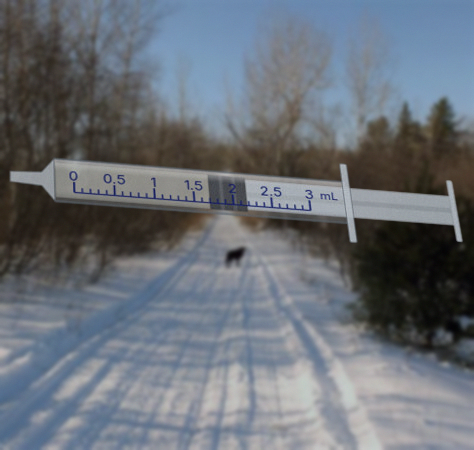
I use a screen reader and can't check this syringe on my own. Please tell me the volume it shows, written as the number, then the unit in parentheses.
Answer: 1.7 (mL)
